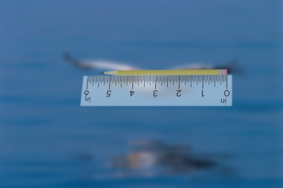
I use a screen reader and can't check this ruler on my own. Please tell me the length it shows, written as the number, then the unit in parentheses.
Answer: 5.5 (in)
